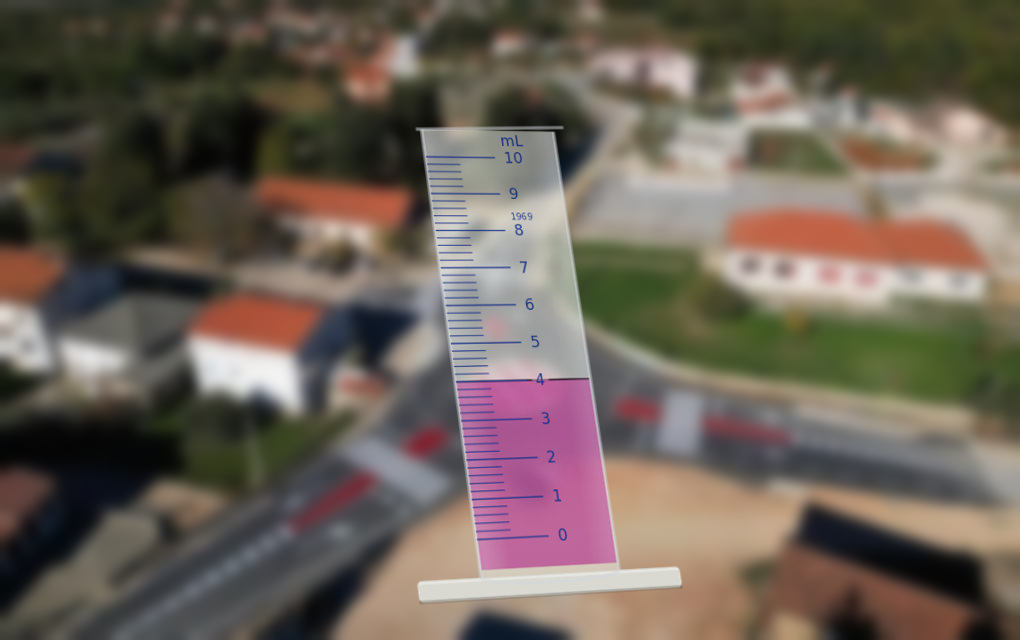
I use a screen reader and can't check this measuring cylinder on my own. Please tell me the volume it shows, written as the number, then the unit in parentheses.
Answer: 4 (mL)
